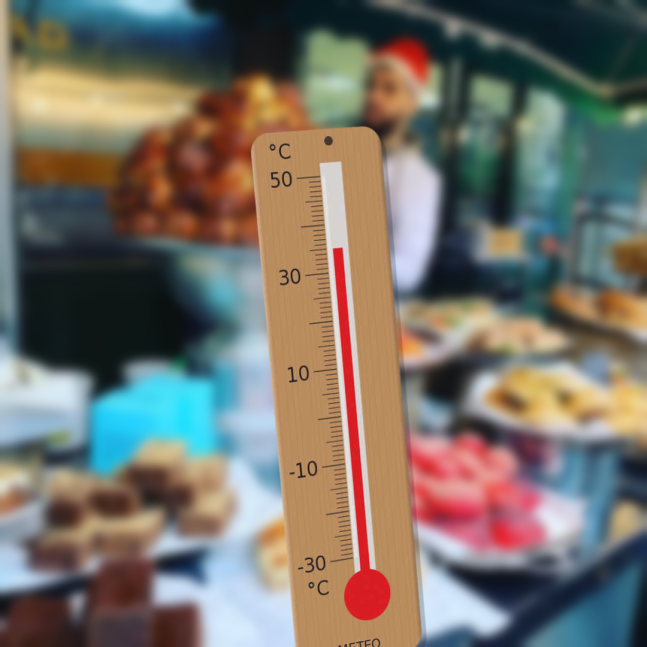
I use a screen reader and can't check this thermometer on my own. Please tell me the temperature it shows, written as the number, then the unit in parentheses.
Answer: 35 (°C)
